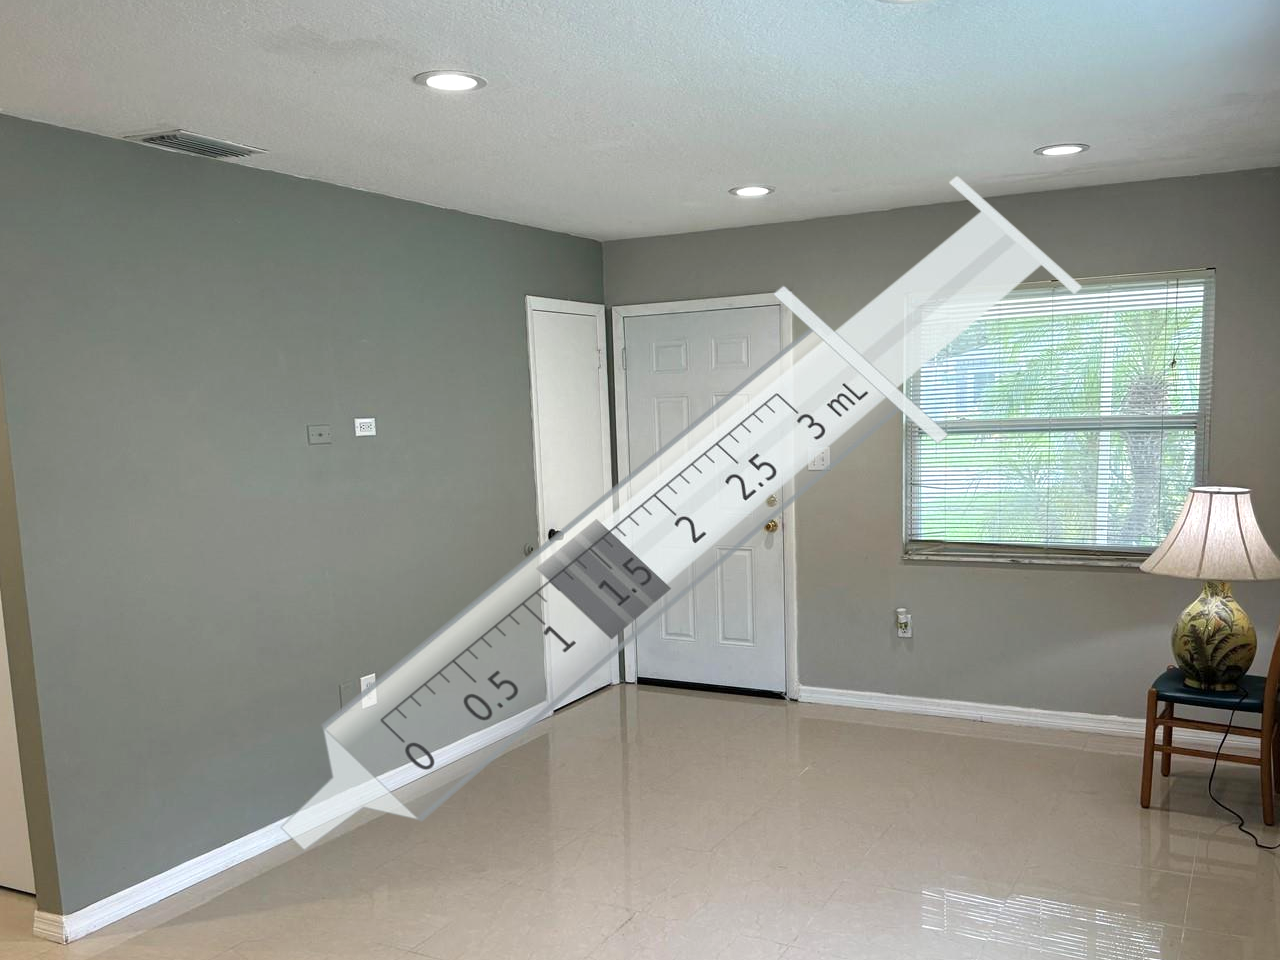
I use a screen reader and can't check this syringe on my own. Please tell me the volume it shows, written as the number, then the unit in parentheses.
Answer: 1.2 (mL)
